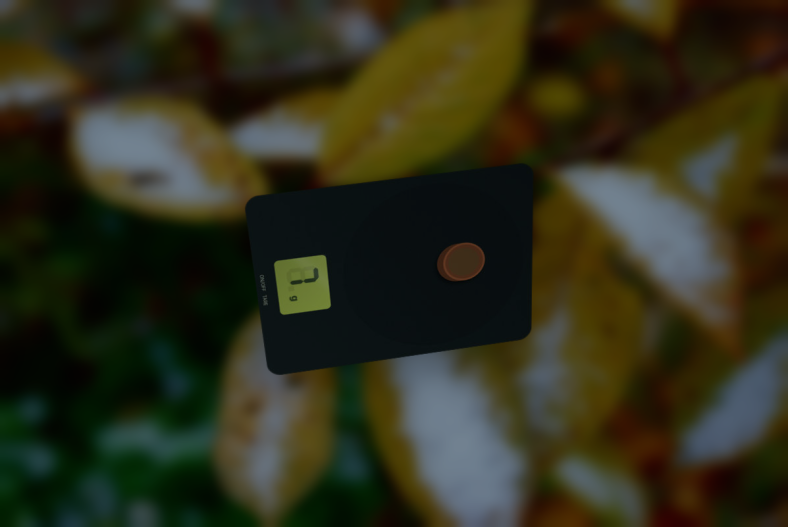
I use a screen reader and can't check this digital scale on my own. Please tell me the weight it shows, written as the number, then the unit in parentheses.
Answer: 7 (g)
